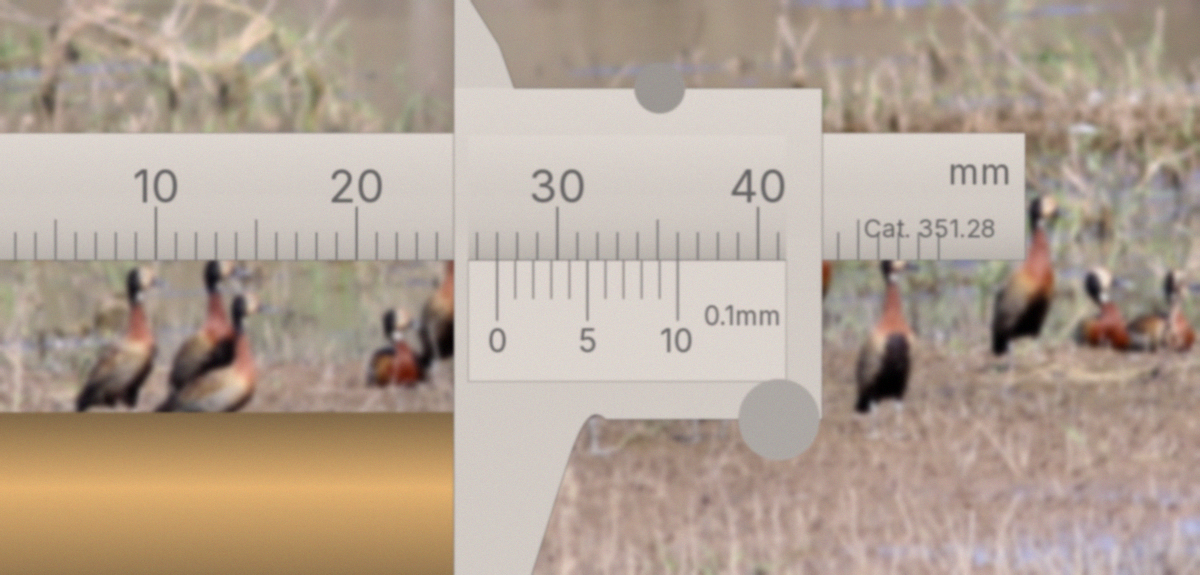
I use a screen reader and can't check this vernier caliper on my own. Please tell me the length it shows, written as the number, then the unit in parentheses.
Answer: 27.0 (mm)
